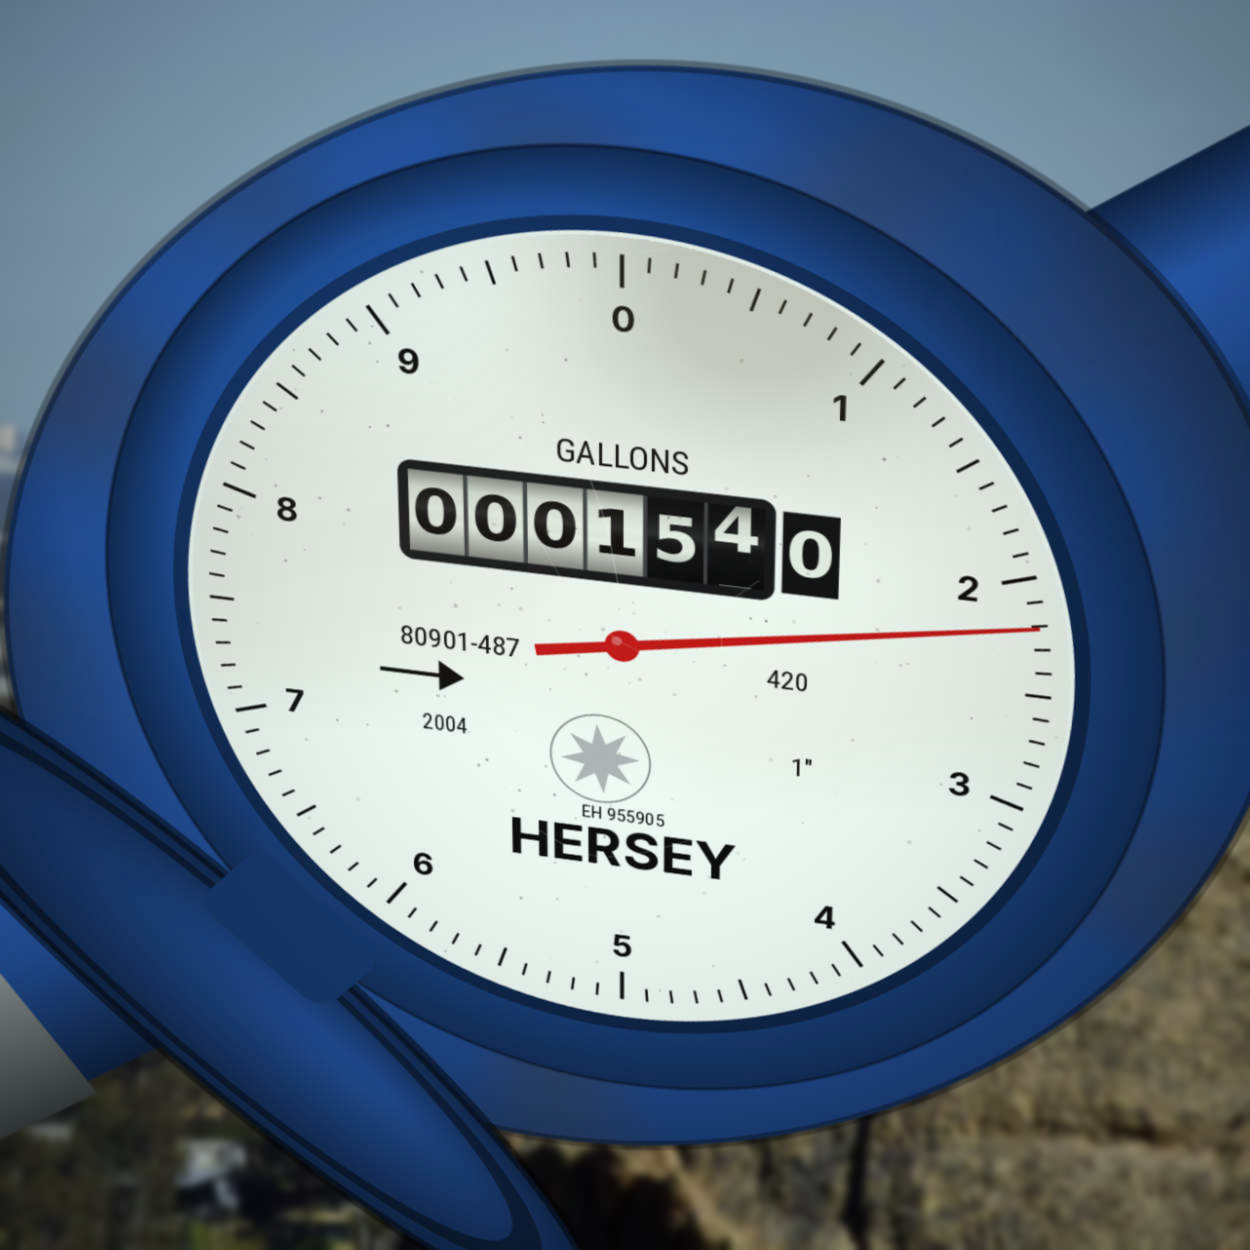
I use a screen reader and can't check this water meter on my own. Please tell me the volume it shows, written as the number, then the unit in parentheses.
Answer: 1542.2 (gal)
